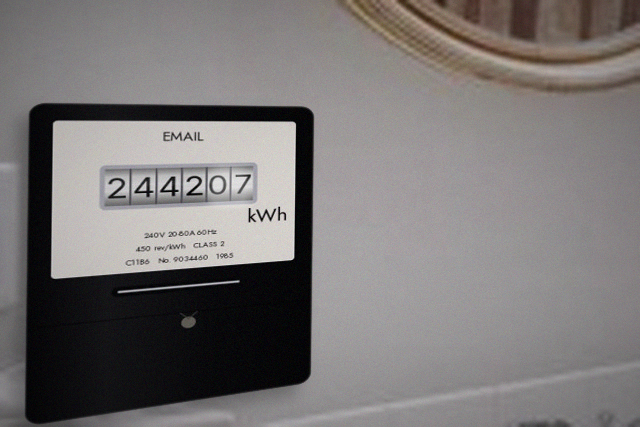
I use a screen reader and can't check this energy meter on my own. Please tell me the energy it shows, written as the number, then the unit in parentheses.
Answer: 244207 (kWh)
